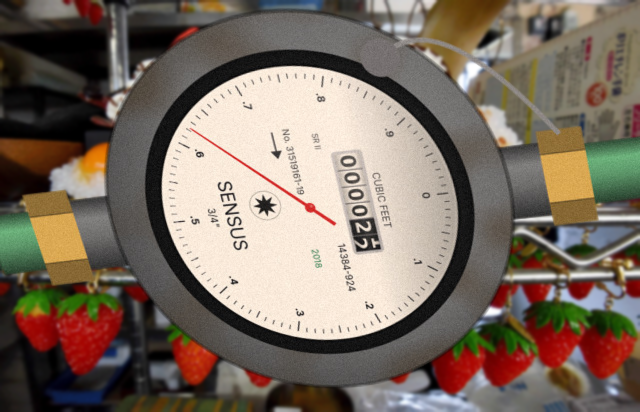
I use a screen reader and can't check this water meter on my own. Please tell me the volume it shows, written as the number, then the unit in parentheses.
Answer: 21.62 (ft³)
